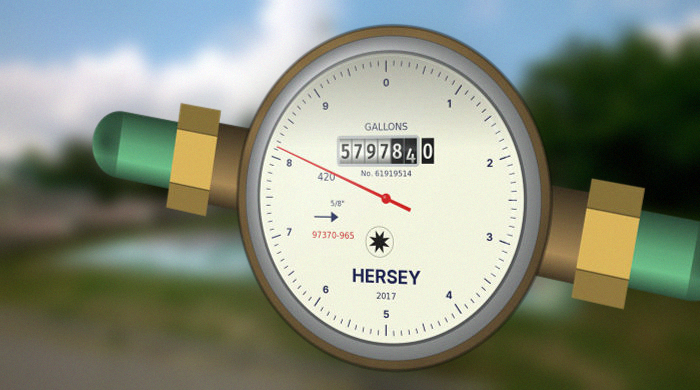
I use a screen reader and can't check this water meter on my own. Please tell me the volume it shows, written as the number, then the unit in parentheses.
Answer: 5797838.1 (gal)
